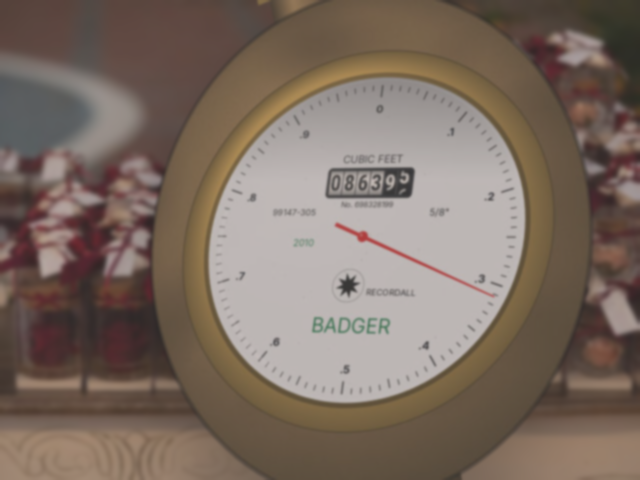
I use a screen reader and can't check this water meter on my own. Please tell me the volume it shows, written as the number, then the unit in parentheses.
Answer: 86395.31 (ft³)
